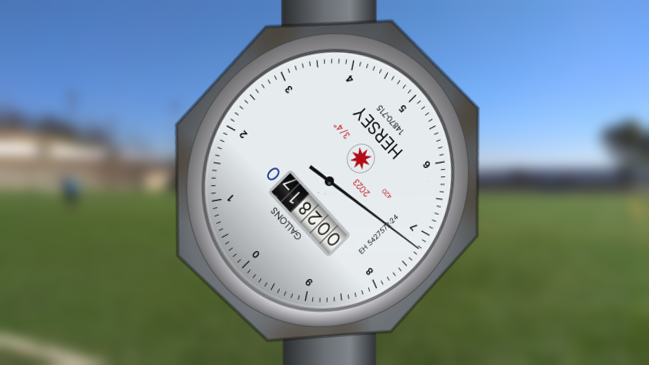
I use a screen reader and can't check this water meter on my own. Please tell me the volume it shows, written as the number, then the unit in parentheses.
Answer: 28167.2 (gal)
